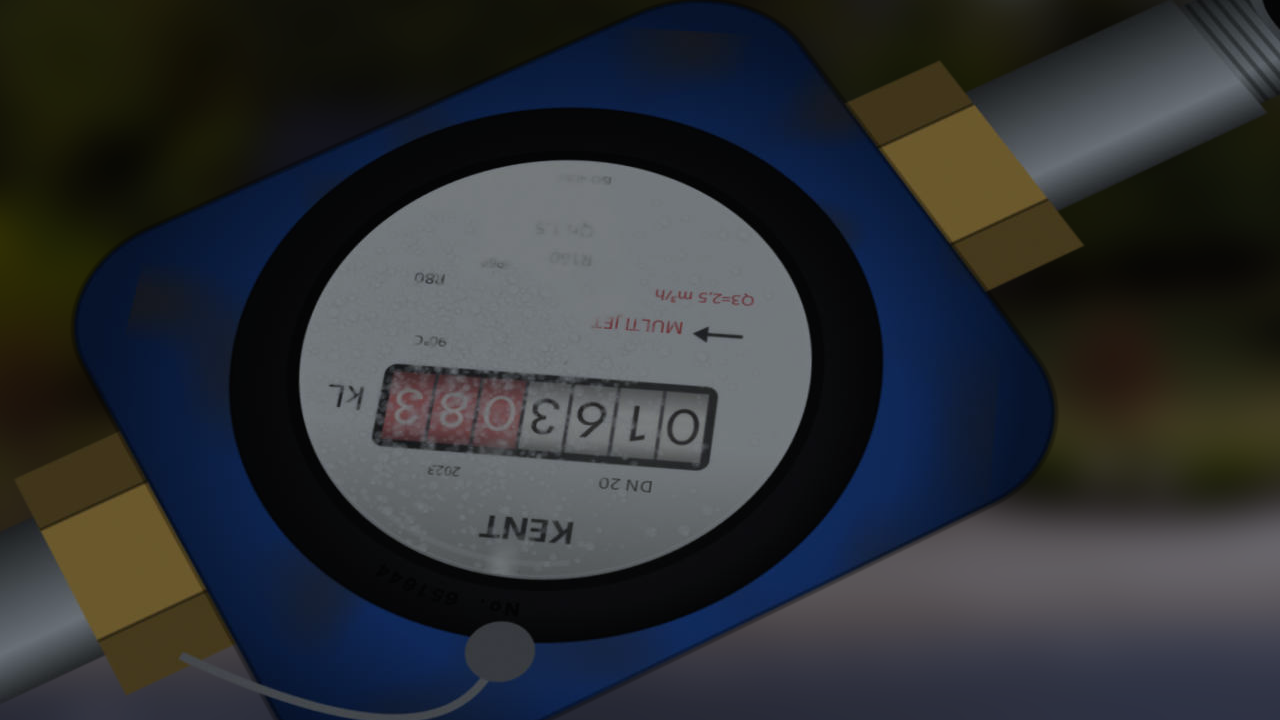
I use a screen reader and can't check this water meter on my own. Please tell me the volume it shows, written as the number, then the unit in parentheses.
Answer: 163.083 (kL)
